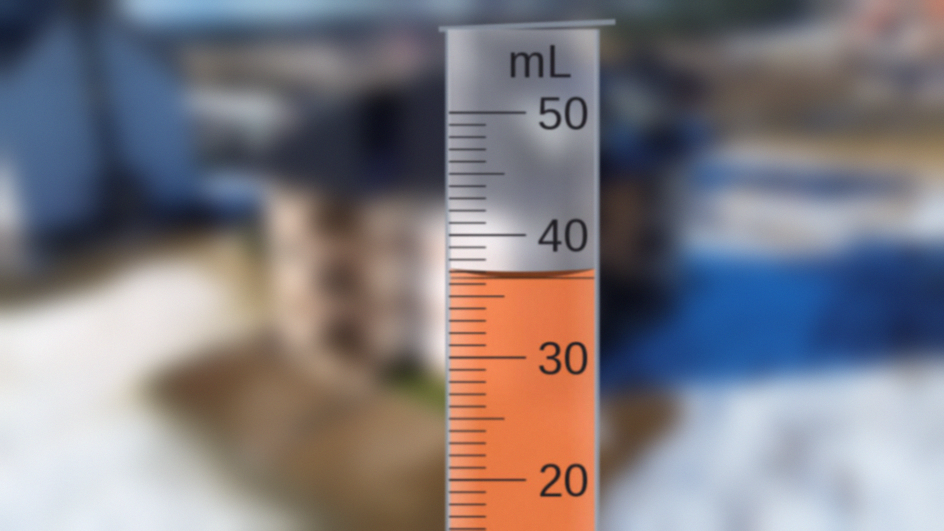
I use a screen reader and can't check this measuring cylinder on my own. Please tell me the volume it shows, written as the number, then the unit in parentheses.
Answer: 36.5 (mL)
